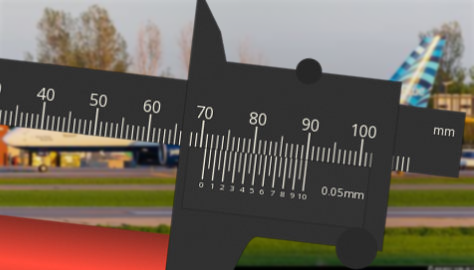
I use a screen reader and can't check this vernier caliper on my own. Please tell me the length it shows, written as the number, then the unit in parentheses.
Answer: 71.0 (mm)
